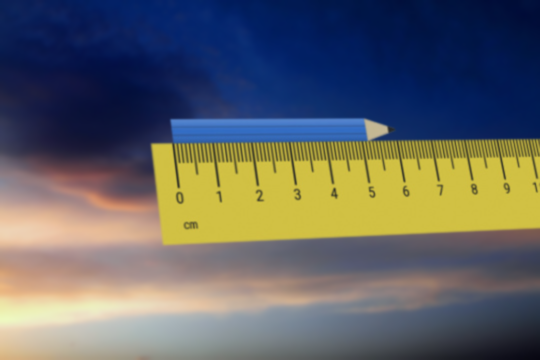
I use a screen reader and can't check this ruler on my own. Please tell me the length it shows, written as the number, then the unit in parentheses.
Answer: 6 (cm)
